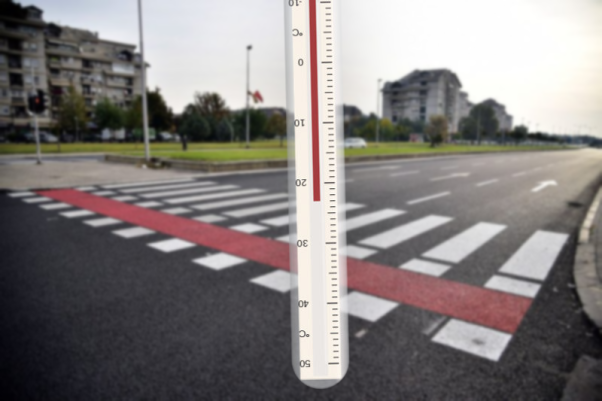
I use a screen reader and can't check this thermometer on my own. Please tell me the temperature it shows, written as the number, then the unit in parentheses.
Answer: 23 (°C)
